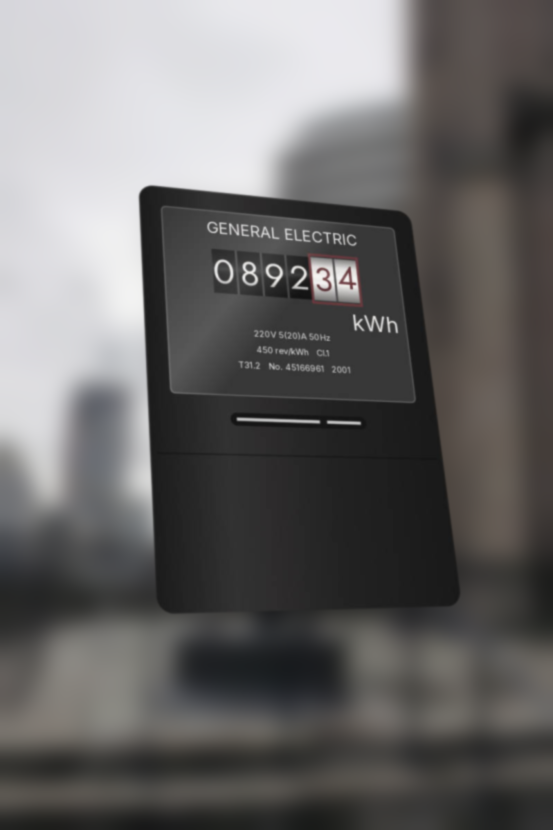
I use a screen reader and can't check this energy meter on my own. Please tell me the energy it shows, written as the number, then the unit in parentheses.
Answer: 892.34 (kWh)
